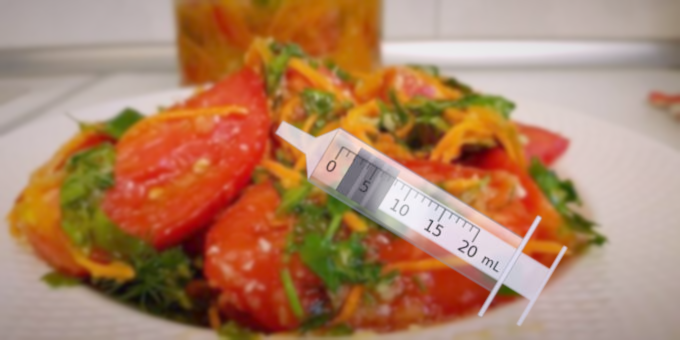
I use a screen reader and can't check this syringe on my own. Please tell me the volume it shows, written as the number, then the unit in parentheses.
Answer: 2 (mL)
